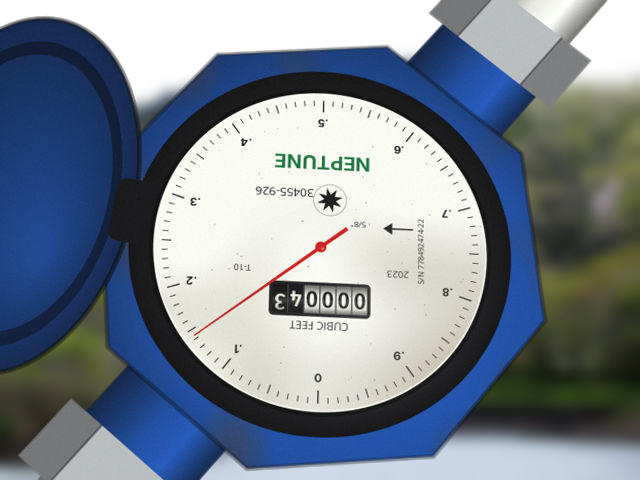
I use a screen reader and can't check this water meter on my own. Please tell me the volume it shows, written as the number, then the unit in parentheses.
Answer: 43.14 (ft³)
